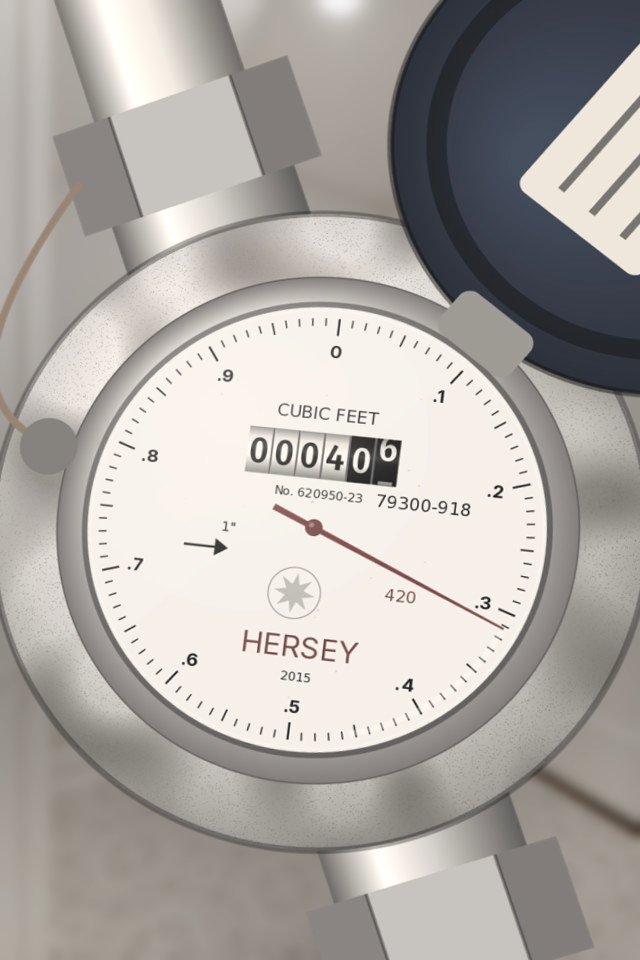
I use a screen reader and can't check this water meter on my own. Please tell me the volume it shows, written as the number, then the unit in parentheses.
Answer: 406.31 (ft³)
